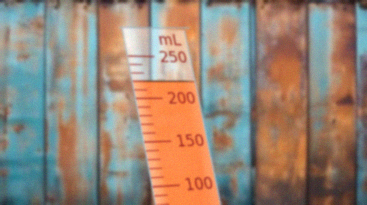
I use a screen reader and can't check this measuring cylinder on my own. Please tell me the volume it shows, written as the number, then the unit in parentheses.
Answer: 220 (mL)
